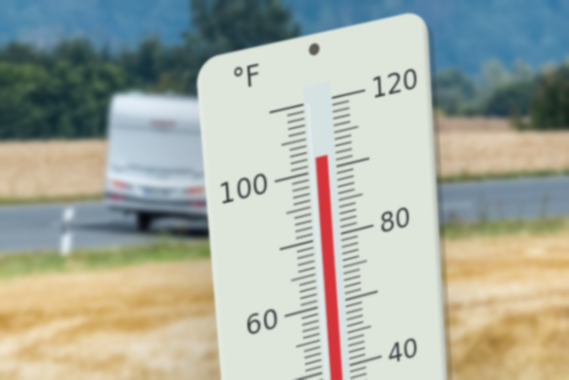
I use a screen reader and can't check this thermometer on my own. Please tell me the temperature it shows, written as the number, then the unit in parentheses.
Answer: 104 (°F)
